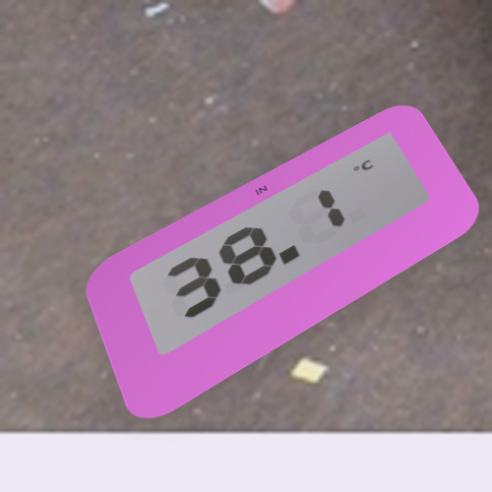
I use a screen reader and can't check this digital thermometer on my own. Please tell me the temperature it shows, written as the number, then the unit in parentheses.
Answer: 38.1 (°C)
